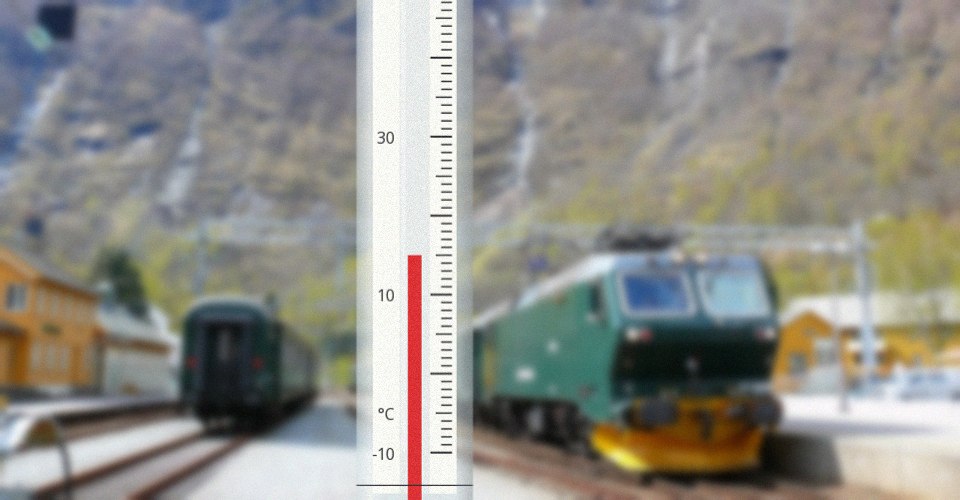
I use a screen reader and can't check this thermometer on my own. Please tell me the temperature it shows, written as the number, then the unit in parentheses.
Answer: 15 (°C)
